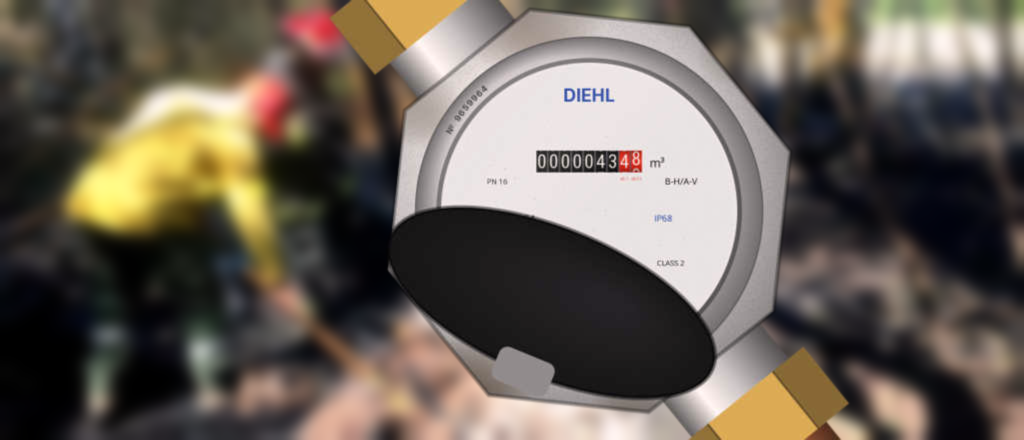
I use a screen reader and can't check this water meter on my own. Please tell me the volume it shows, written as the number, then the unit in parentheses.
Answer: 43.48 (m³)
